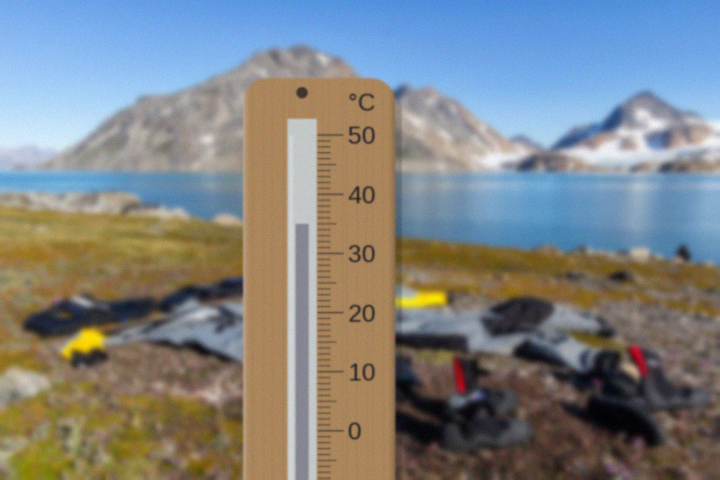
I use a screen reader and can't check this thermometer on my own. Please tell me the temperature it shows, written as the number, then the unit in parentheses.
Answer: 35 (°C)
